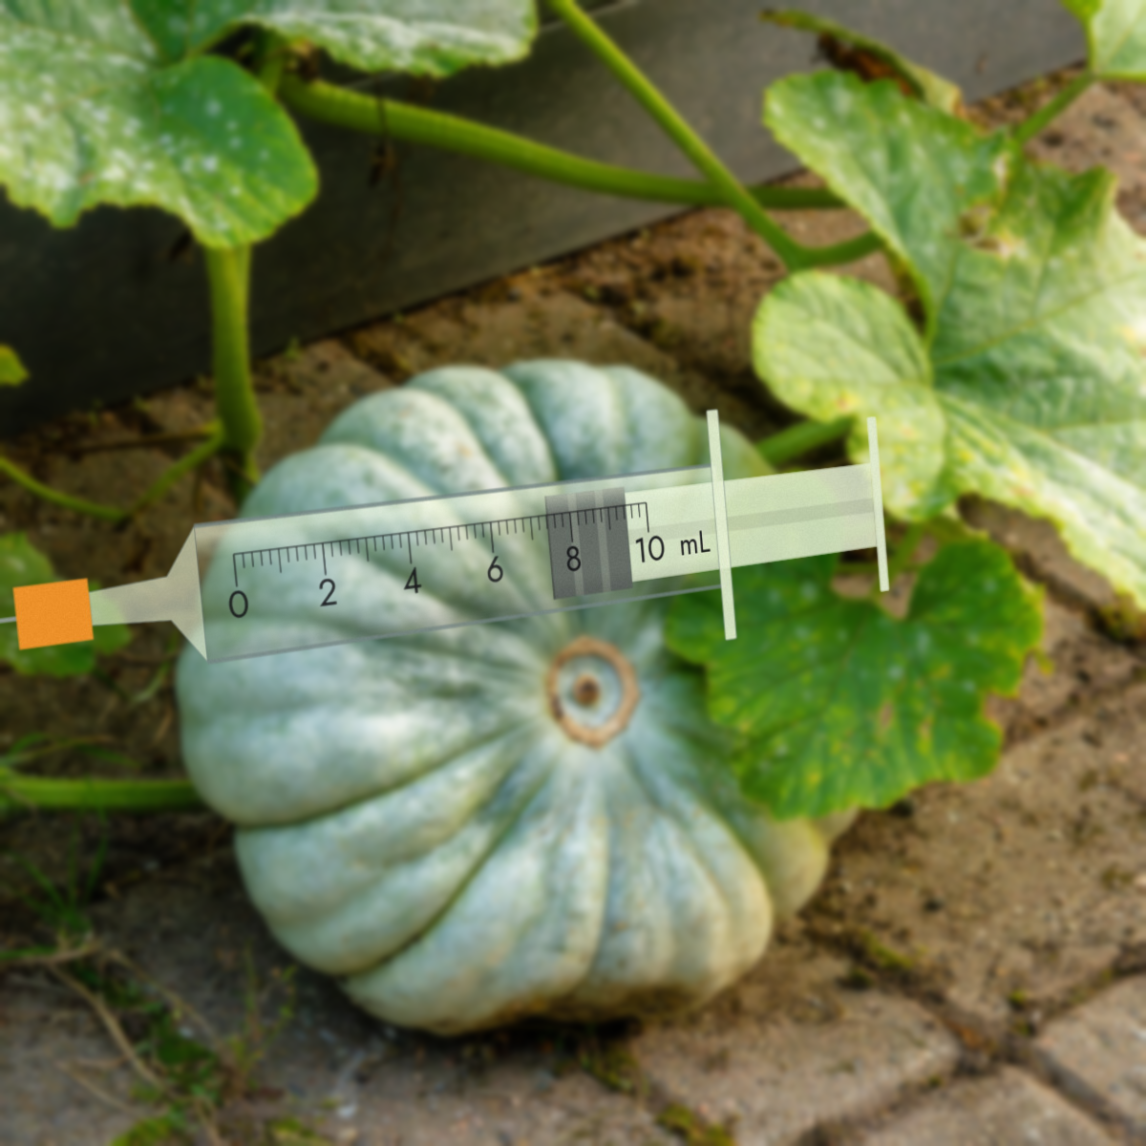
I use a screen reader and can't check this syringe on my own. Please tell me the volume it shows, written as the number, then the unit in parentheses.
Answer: 7.4 (mL)
